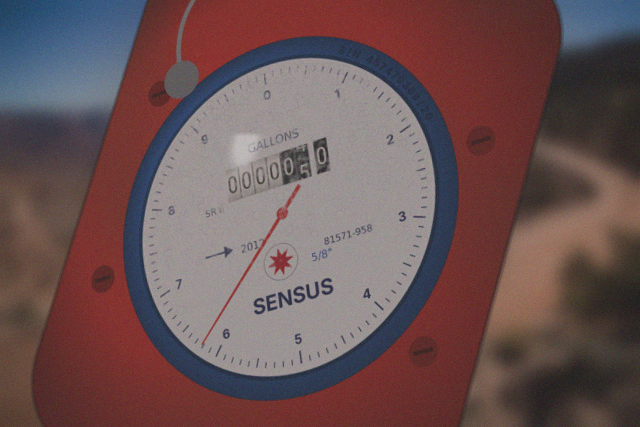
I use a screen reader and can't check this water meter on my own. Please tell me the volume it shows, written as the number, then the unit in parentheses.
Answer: 46.2 (gal)
